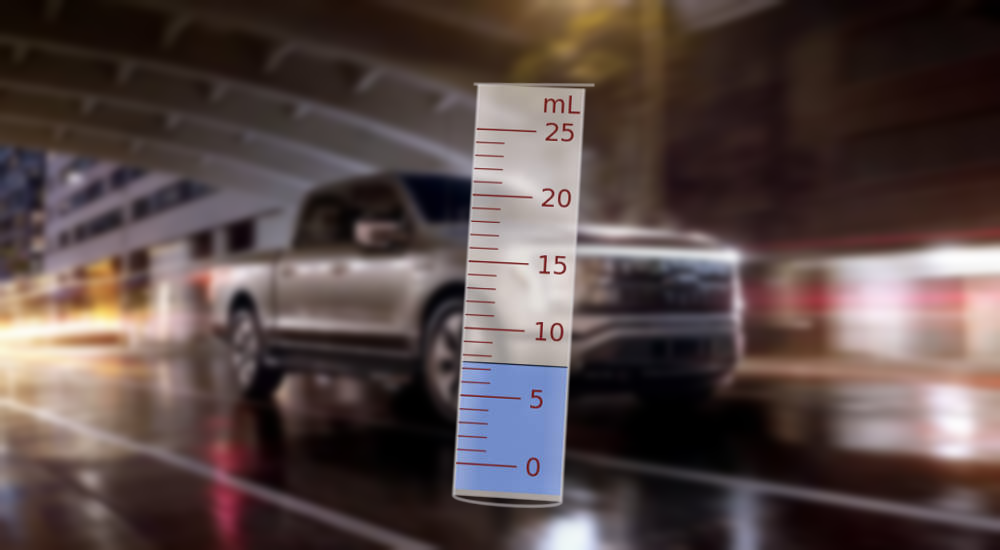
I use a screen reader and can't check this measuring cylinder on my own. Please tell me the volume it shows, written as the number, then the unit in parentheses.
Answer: 7.5 (mL)
